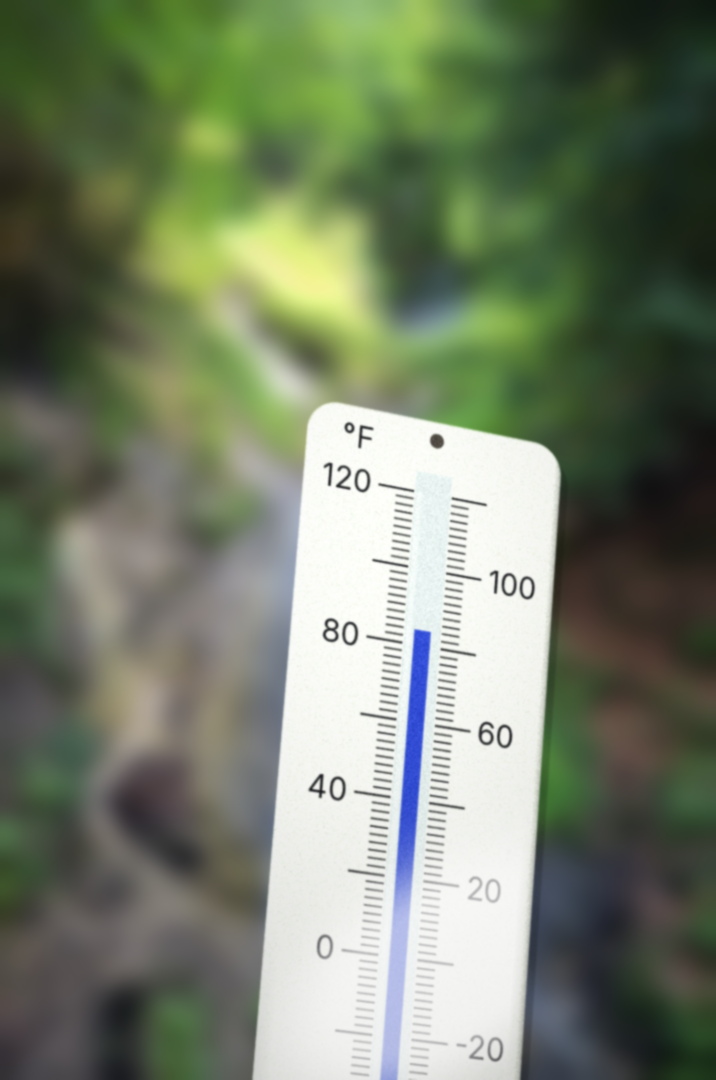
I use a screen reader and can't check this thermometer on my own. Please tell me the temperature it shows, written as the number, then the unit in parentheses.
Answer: 84 (°F)
